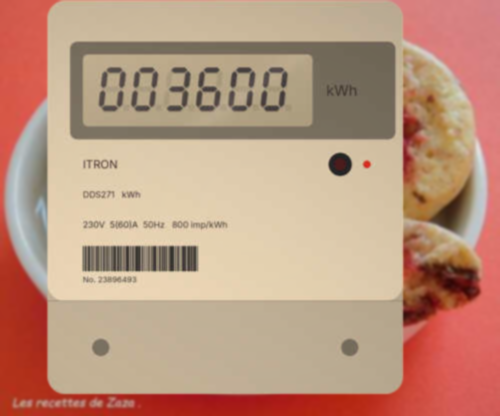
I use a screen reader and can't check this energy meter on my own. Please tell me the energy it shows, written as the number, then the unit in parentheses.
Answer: 3600 (kWh)
